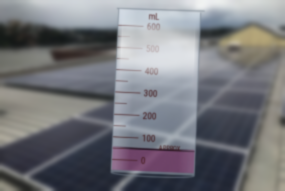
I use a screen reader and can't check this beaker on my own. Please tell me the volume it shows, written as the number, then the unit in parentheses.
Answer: 50 (mL)
